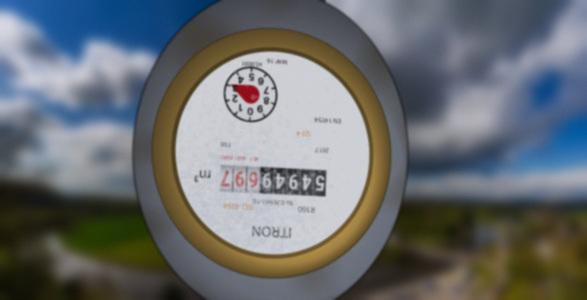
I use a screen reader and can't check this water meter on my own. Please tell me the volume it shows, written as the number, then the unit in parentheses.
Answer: 54949.6973 (m³)
